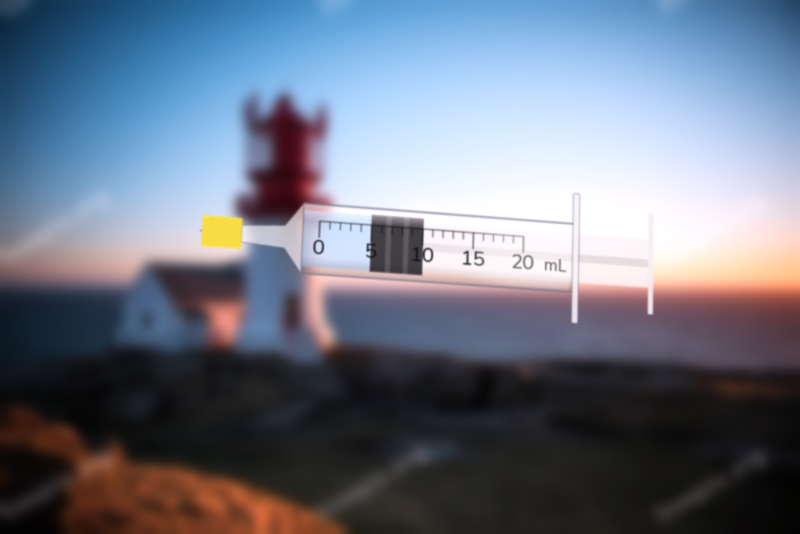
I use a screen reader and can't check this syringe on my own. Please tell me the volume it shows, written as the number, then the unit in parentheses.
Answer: 5 (mL)
